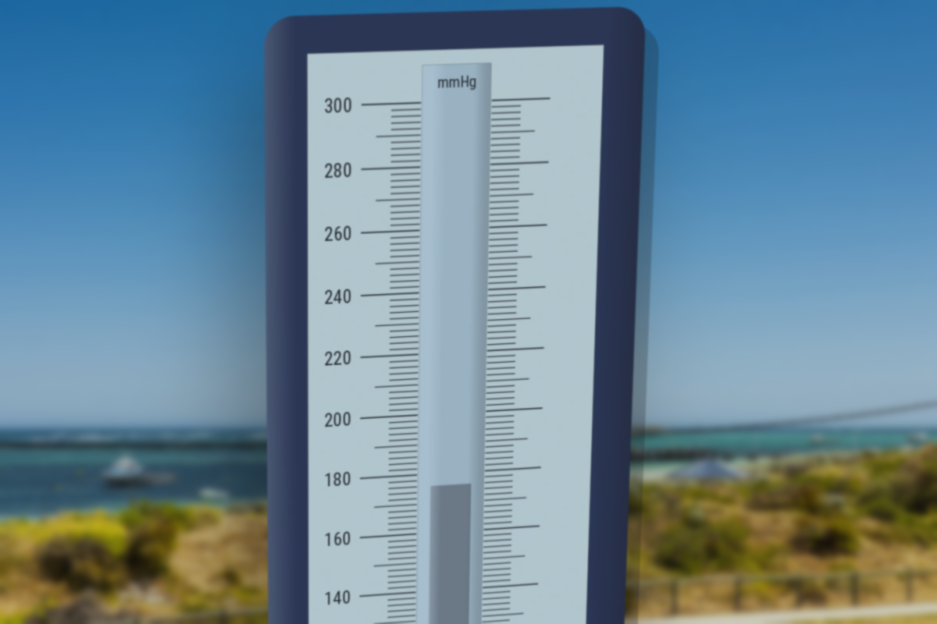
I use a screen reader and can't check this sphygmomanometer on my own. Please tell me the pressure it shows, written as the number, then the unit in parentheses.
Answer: 176 (mmHg)
